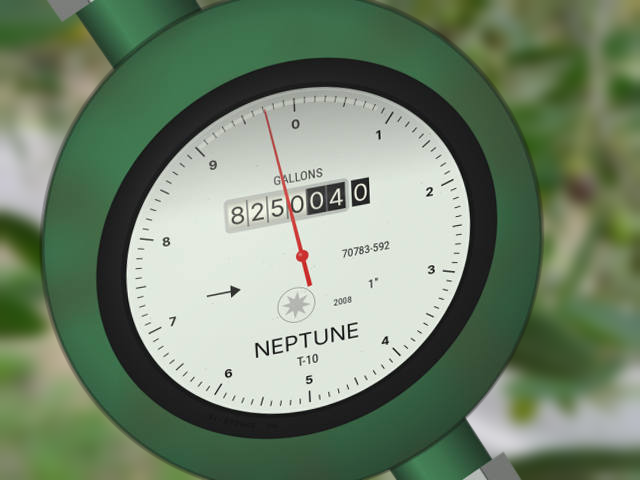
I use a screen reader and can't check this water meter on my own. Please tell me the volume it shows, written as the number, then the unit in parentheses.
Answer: 8250039.7 (gal)
